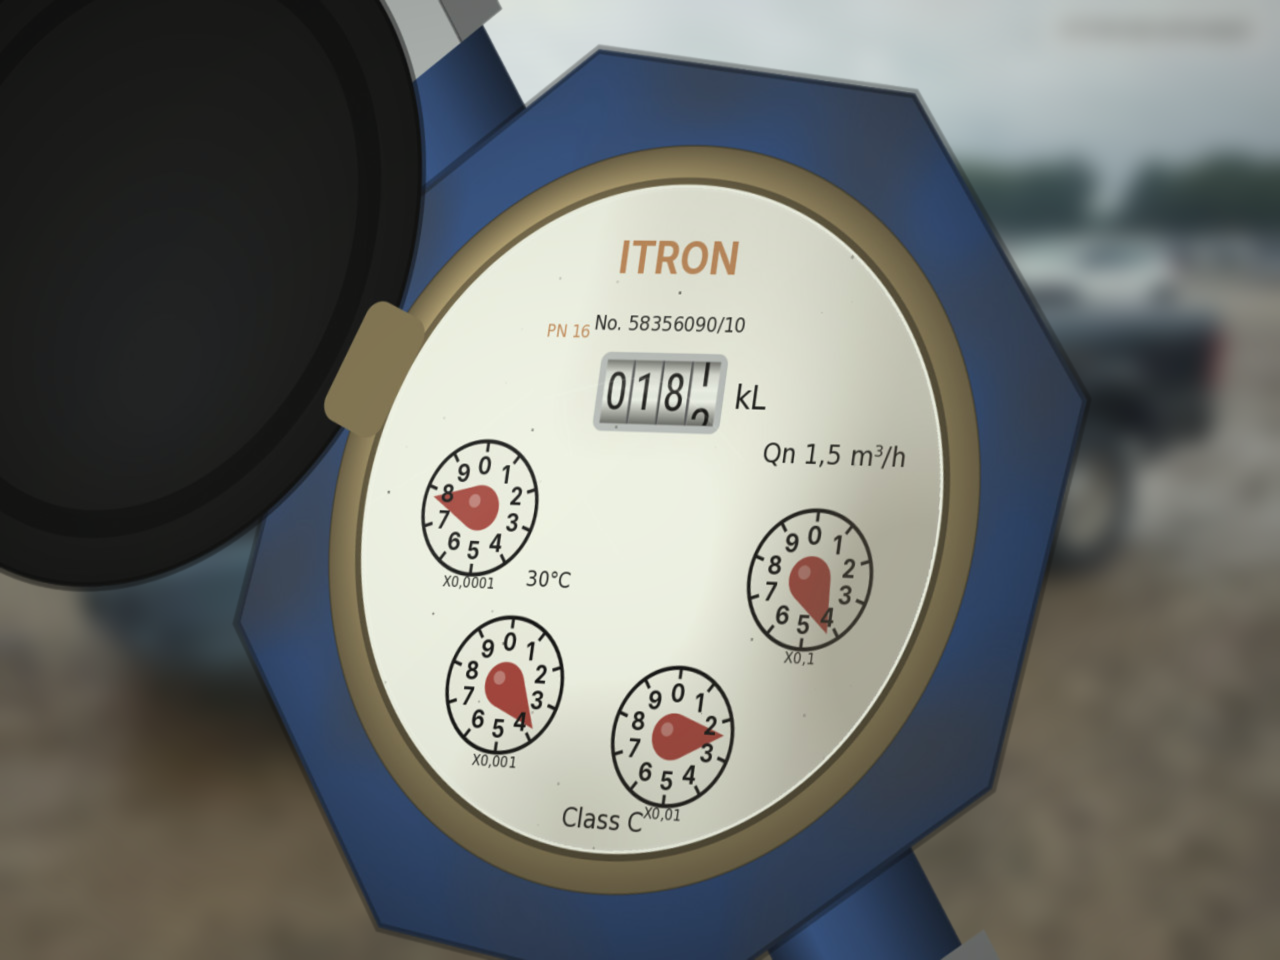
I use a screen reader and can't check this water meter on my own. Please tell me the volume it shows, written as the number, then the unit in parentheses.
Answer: 181.4237 (kL)
